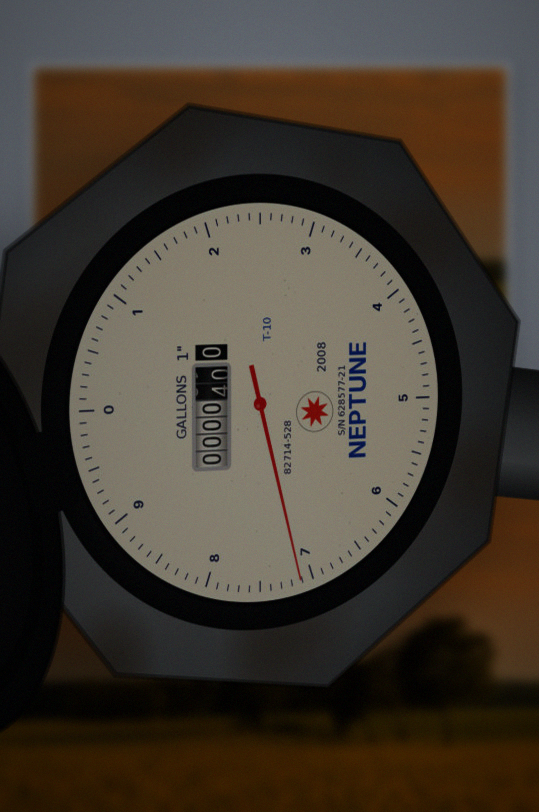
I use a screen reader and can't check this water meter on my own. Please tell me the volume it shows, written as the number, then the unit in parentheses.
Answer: 397.1 (gal)
